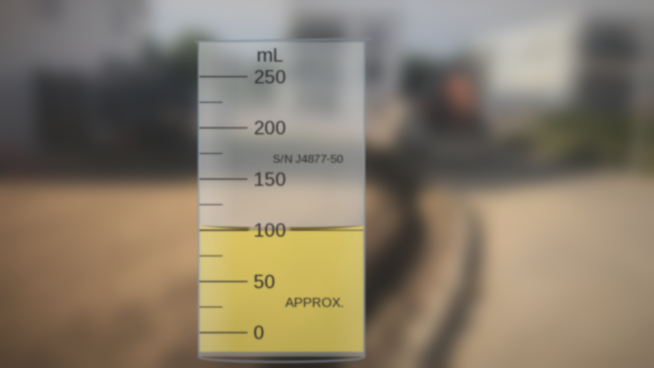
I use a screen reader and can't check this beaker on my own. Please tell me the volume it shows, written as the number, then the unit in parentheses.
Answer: 100 (mL)
